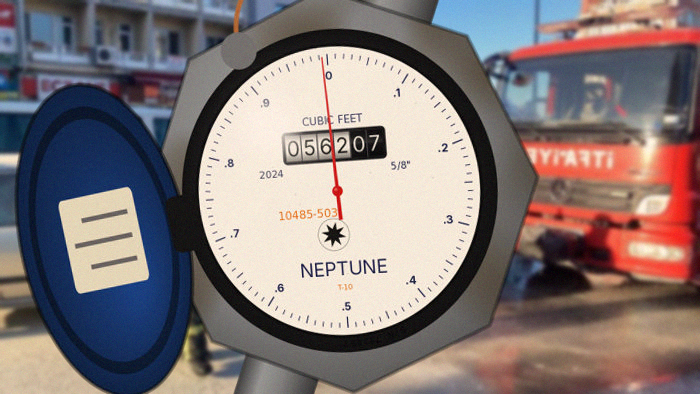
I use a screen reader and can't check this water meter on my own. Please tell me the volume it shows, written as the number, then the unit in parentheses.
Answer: 56206.99 (ft³)
